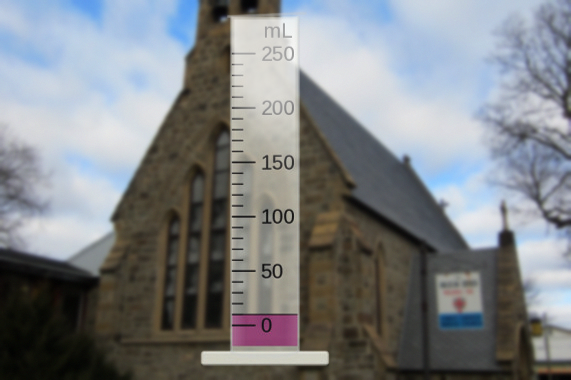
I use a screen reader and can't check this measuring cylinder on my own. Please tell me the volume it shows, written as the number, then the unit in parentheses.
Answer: 10 (mL)
